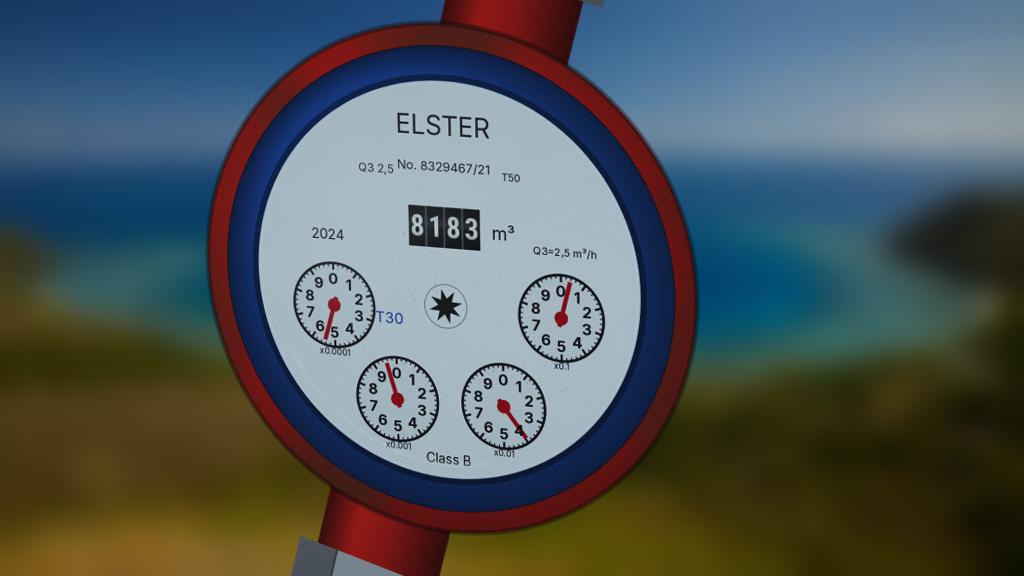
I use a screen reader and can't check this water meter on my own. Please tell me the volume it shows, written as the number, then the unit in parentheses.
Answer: 8183.0395 (m³)
